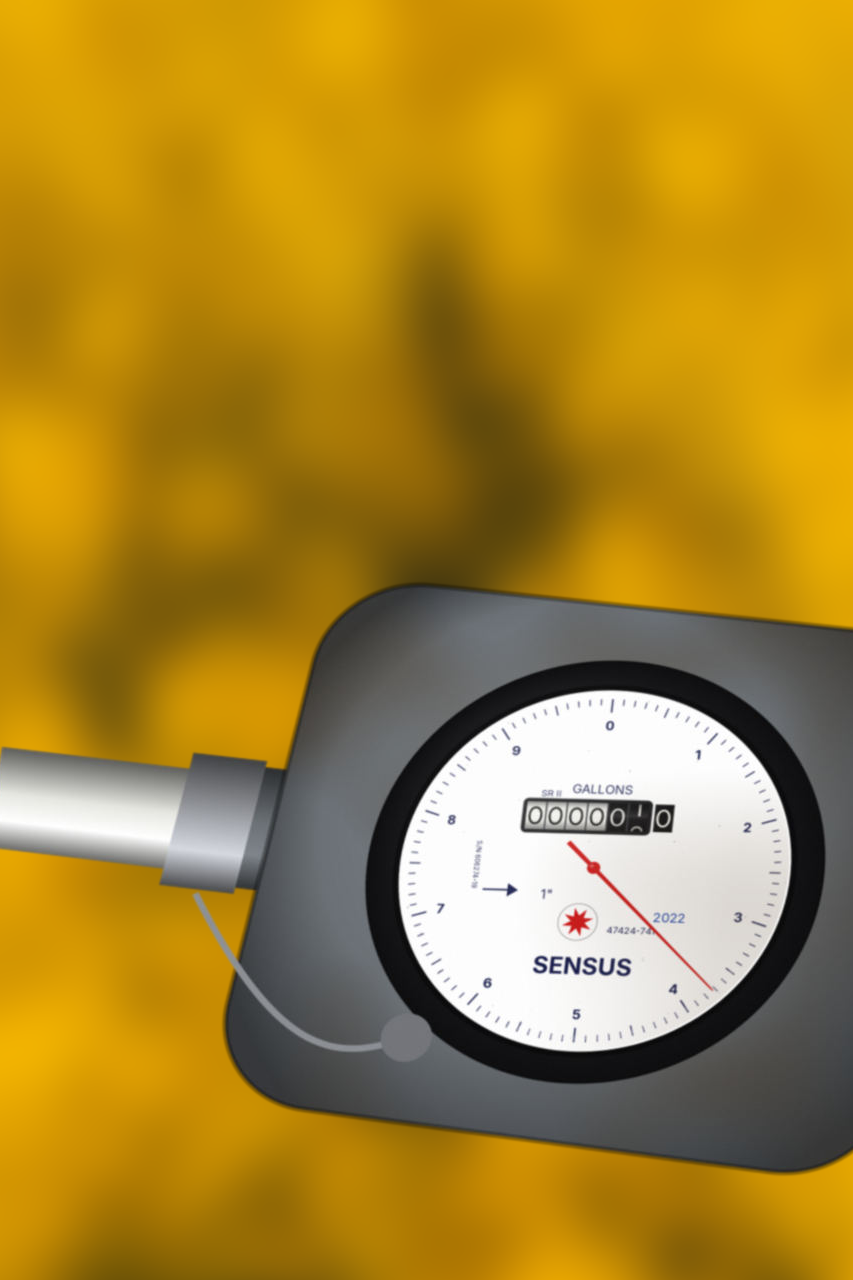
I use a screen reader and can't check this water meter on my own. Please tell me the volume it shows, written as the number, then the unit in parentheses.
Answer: 13.7 (gal)
